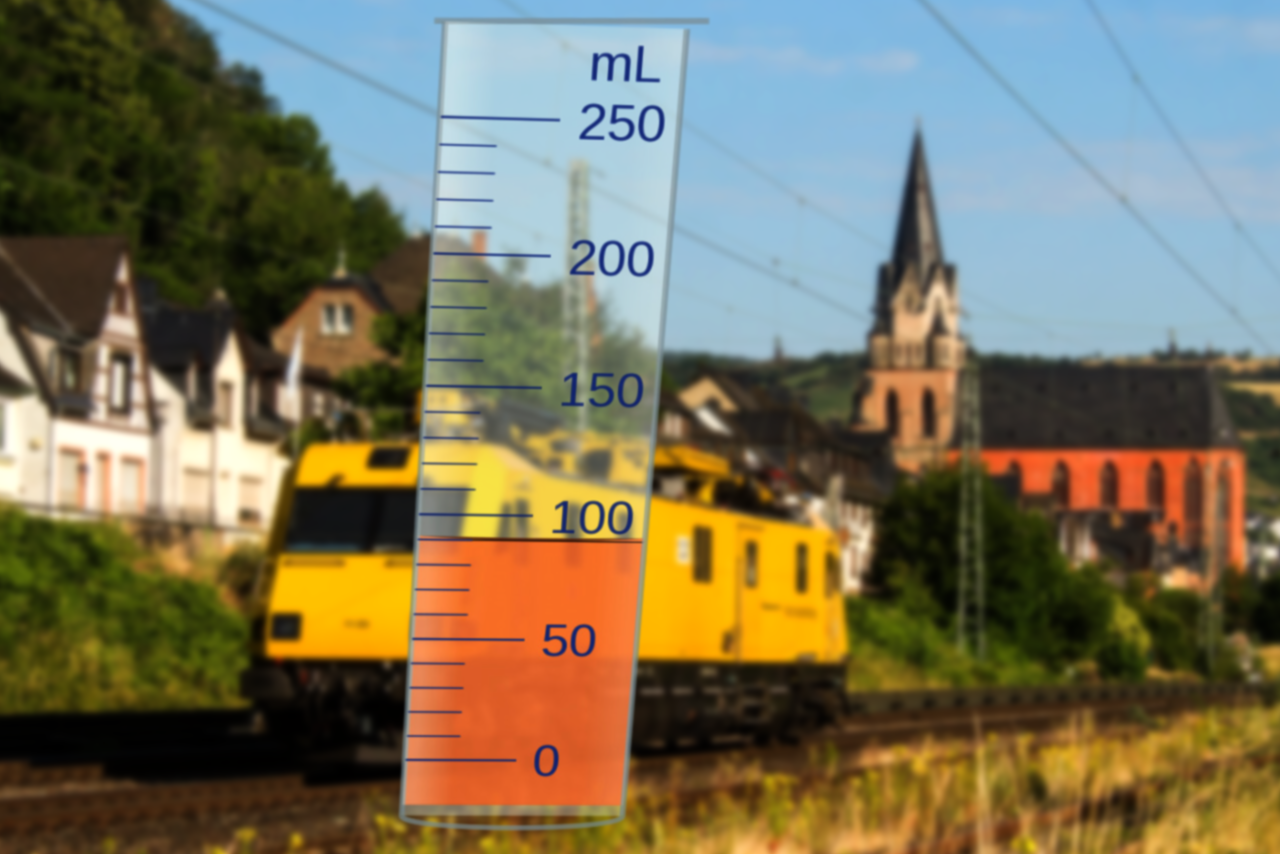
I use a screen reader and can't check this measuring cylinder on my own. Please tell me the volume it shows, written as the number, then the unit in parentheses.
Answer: 90 (mL)
